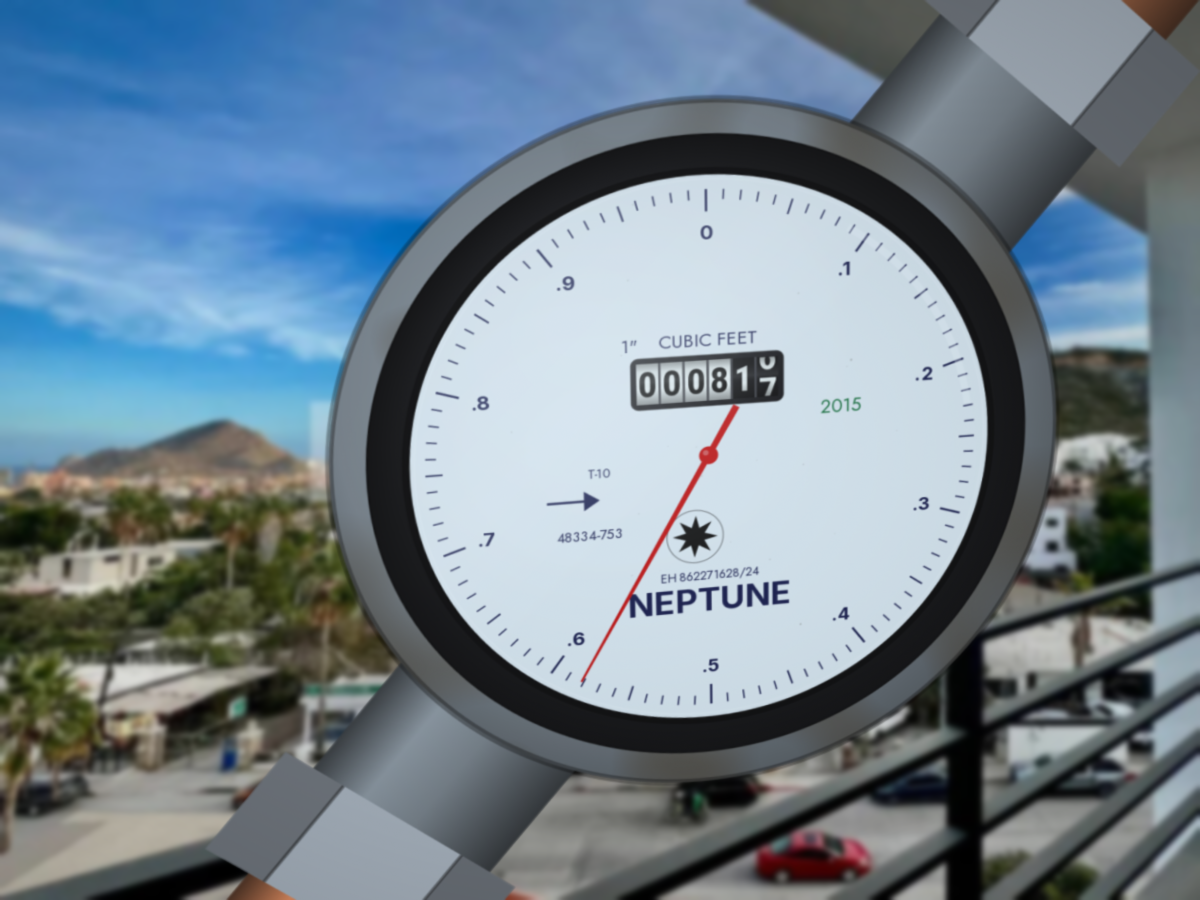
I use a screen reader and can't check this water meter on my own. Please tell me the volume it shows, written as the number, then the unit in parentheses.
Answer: 816.58 (ft³)
